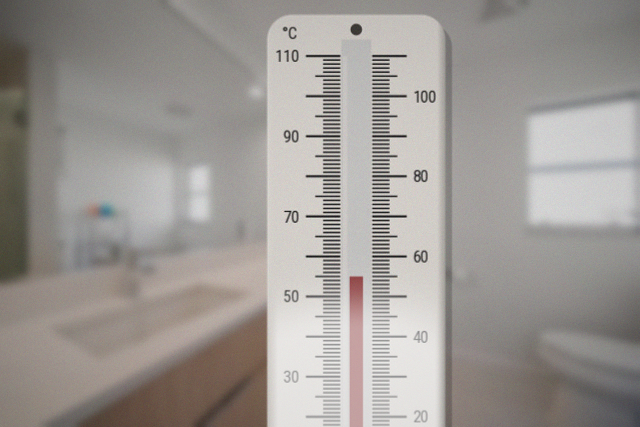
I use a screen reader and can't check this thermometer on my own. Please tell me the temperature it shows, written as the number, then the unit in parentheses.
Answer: 55 (°C)
